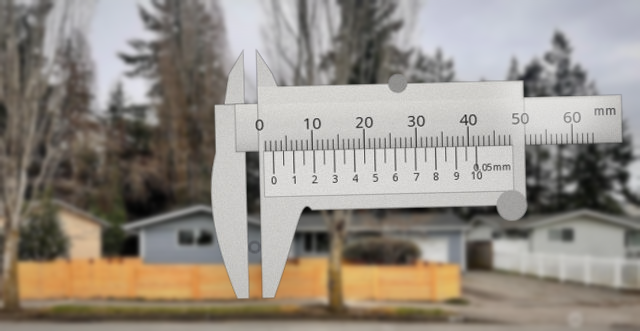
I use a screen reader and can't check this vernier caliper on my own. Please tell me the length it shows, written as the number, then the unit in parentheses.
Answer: 2.5 (mm)
